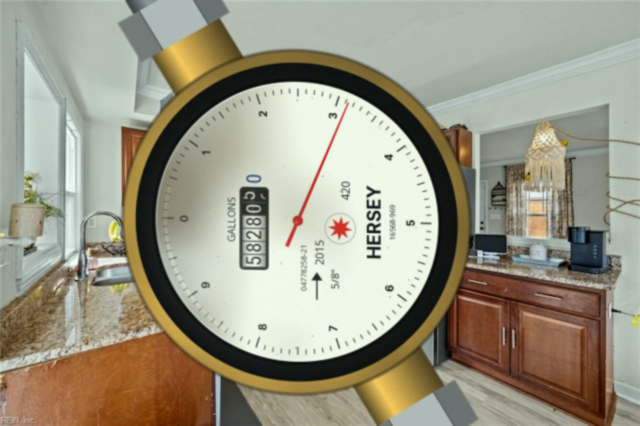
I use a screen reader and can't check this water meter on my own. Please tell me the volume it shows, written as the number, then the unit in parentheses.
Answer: 5828053.1 (gal)
